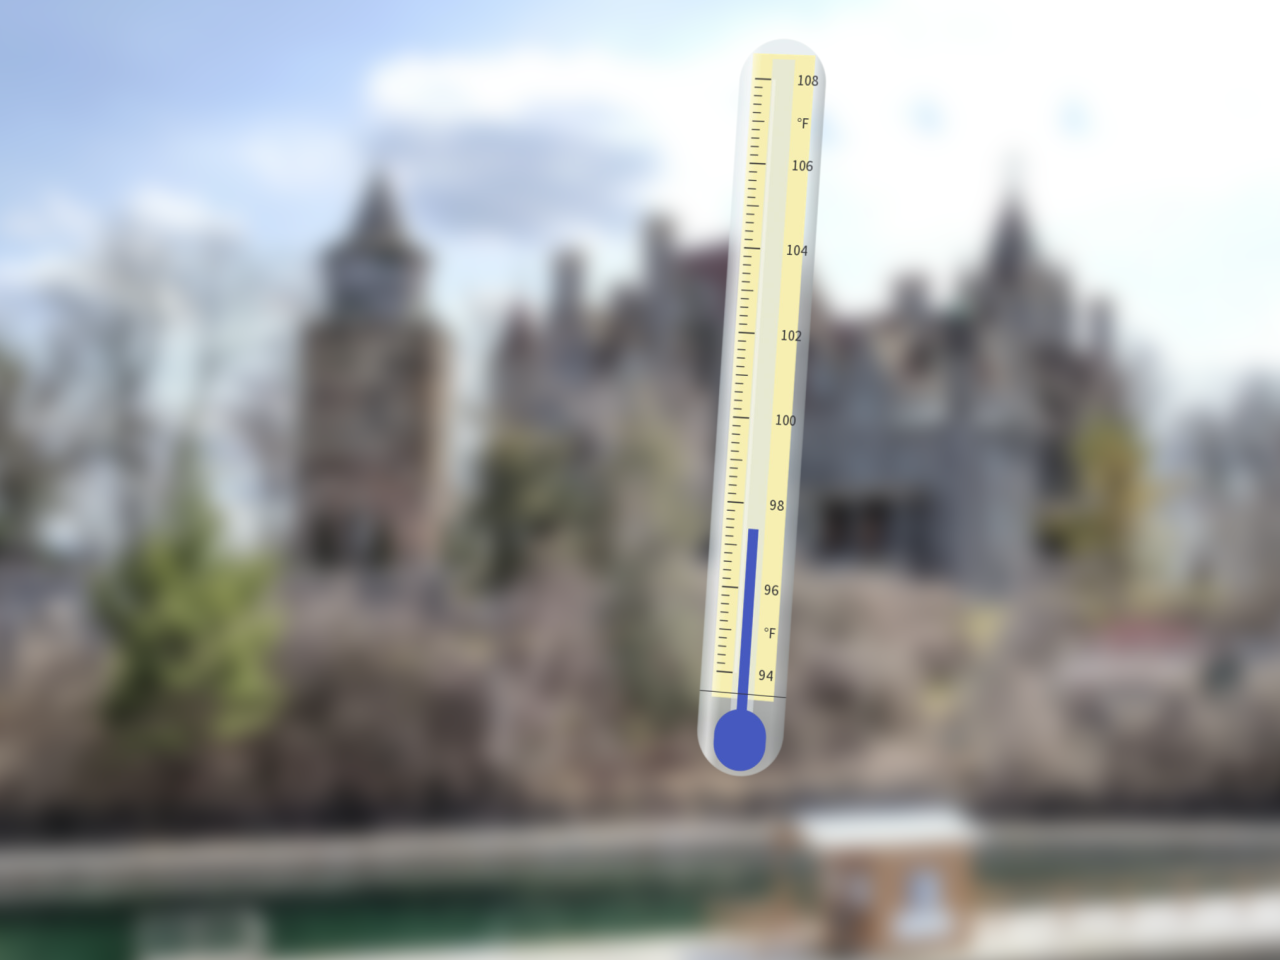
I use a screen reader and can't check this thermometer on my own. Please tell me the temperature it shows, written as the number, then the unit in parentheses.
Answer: 97.4 (°F)
